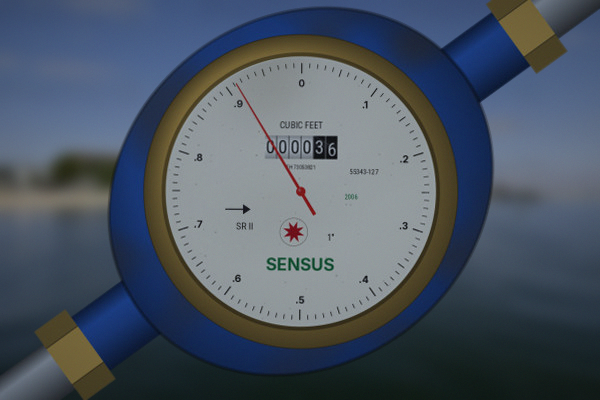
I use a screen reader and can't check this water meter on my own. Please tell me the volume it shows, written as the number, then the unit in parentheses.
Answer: 35.91 (ft³)
